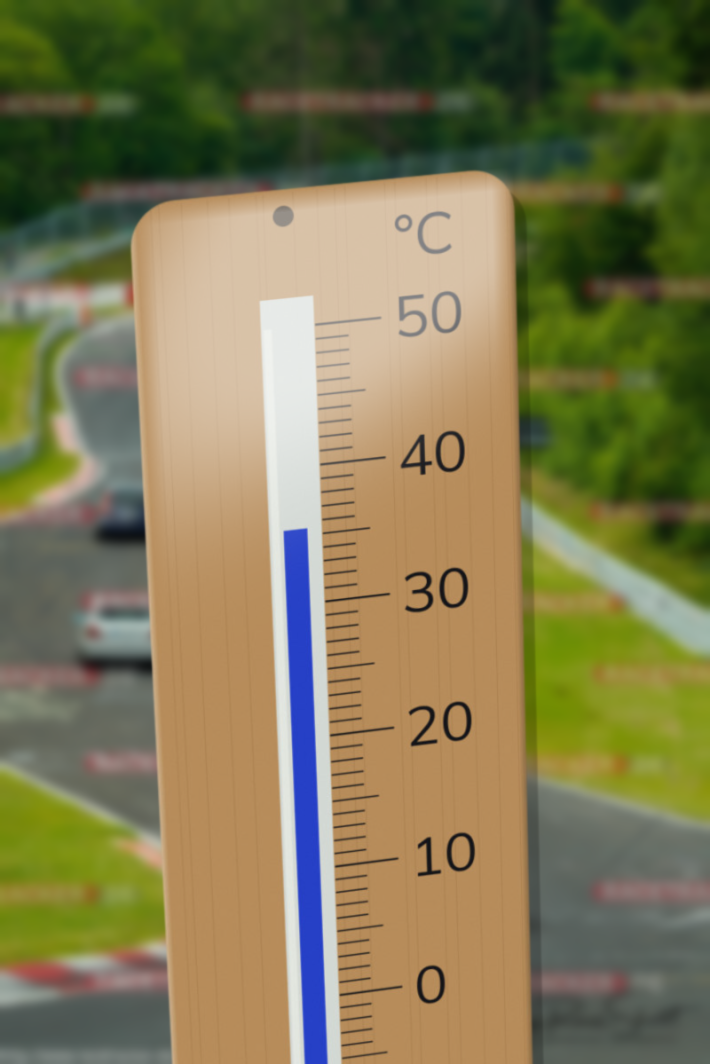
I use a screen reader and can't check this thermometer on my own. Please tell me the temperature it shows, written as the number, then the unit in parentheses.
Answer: 35.5 (°C)
